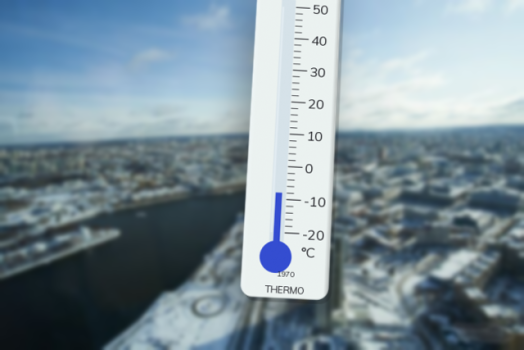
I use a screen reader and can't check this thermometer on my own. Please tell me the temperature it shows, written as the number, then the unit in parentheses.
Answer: -8 (°C)
